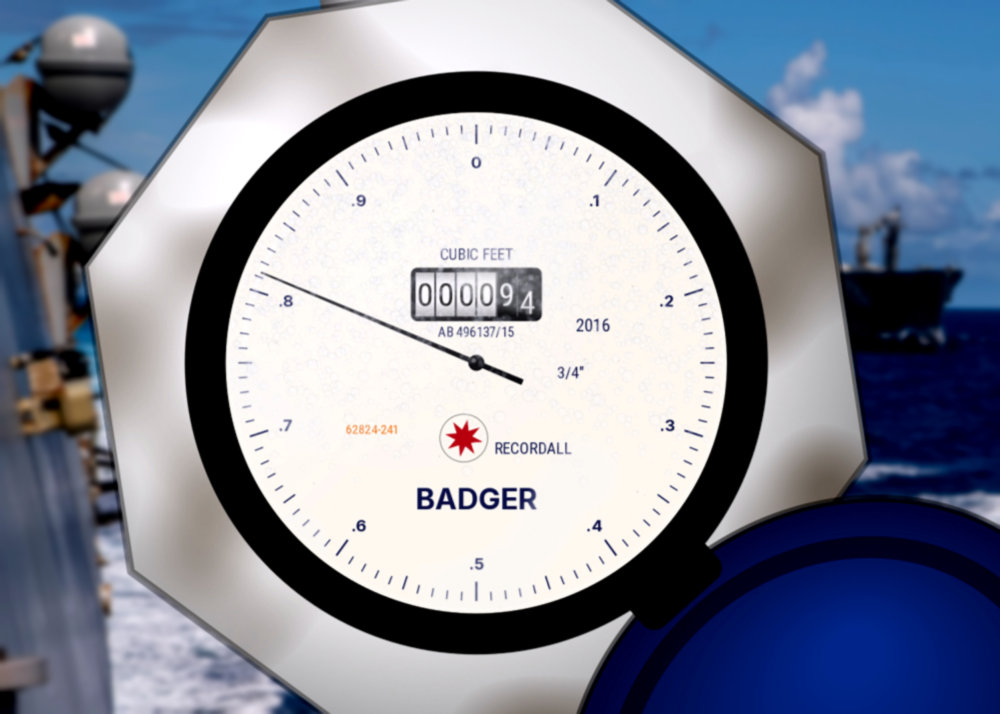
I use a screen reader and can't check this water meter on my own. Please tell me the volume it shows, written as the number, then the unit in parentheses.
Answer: 93.81 (ft³)
